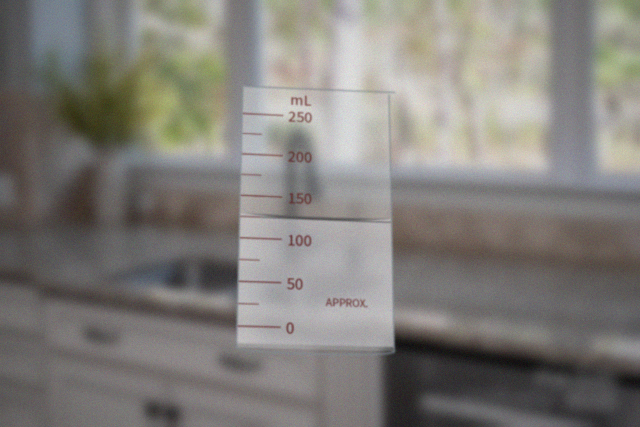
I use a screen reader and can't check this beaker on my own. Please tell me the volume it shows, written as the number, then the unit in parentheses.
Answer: 125 (mL)
